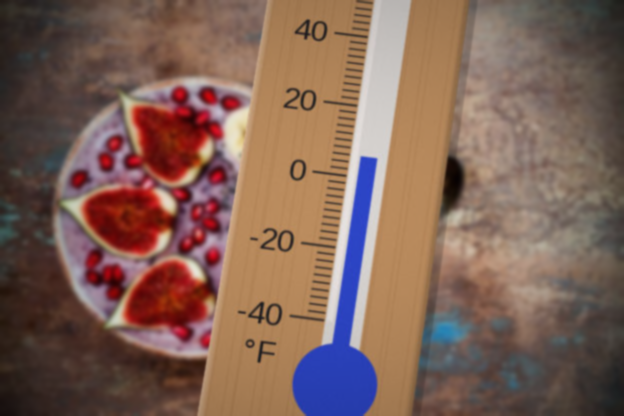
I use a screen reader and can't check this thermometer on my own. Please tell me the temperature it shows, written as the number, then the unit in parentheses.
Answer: 6 (°F)
